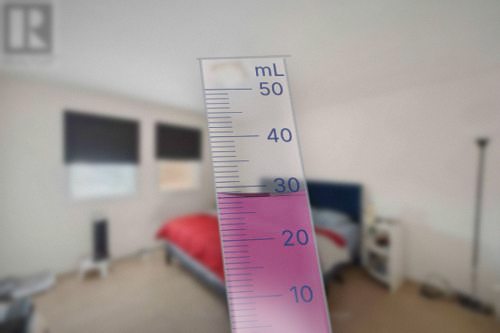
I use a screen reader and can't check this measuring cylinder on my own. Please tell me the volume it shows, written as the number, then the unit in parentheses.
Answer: 28 (mL)
